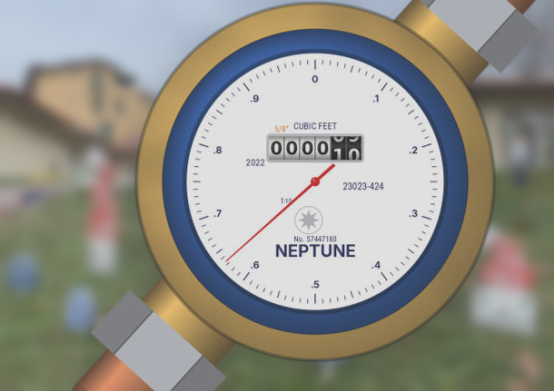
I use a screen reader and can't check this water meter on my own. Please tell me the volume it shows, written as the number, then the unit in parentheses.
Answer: 9.63 (ft³)
